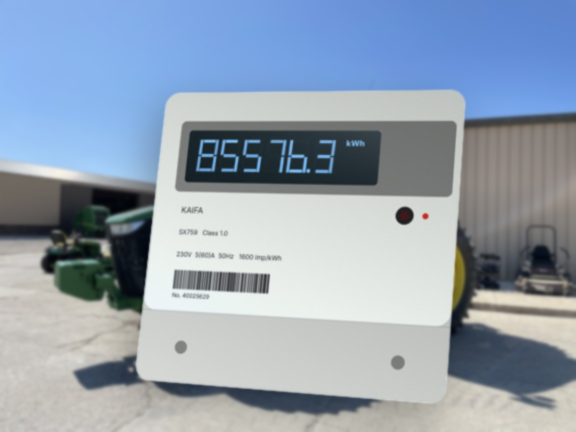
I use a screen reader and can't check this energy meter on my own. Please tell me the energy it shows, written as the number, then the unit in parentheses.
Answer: 85576.3 (kWh)
